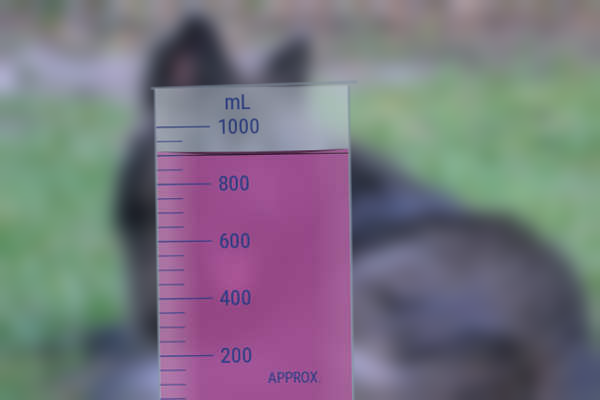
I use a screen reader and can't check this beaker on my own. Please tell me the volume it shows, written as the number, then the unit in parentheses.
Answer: 900 (mL)
